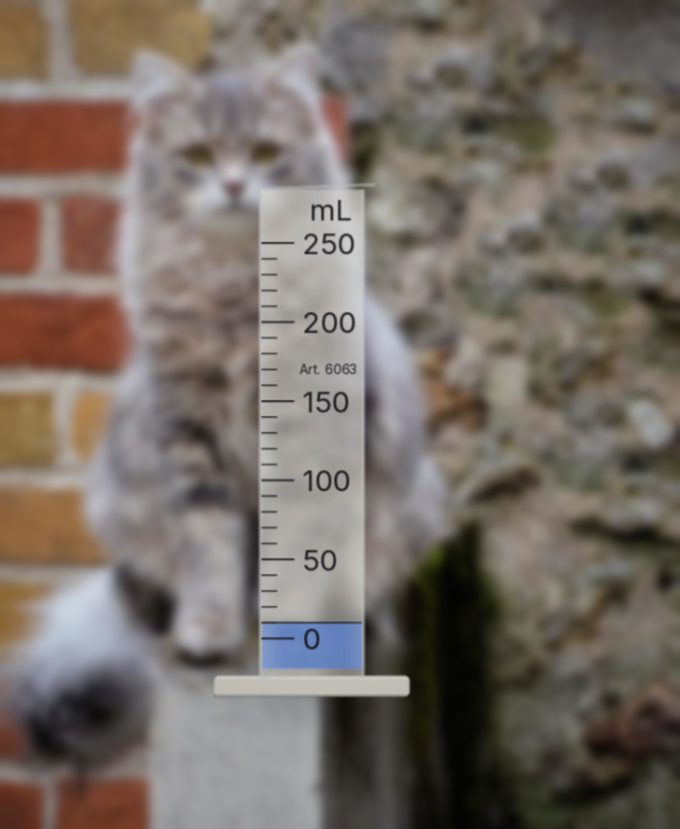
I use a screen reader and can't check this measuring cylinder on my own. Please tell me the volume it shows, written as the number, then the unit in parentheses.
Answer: 10 (mL)
